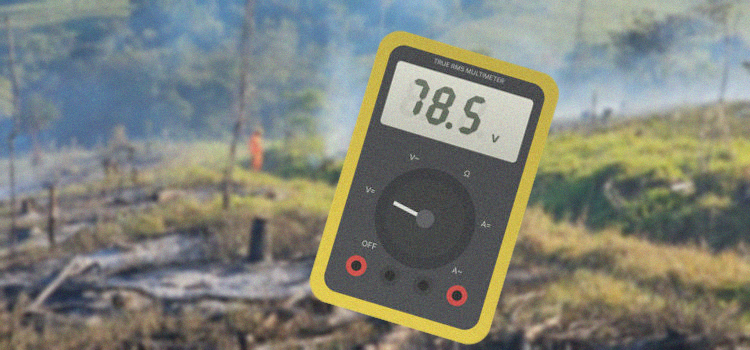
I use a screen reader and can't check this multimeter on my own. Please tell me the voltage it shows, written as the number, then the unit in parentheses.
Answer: 78.5 (V)
